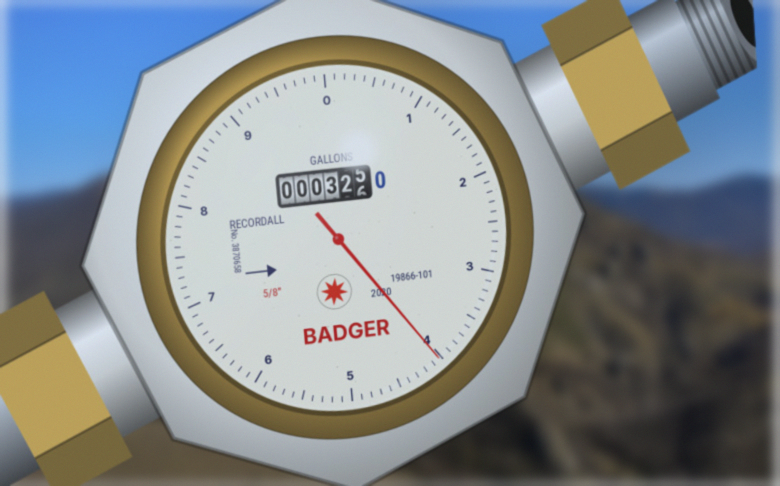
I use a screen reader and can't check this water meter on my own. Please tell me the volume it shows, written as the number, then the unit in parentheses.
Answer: 3254.0 (gal)
